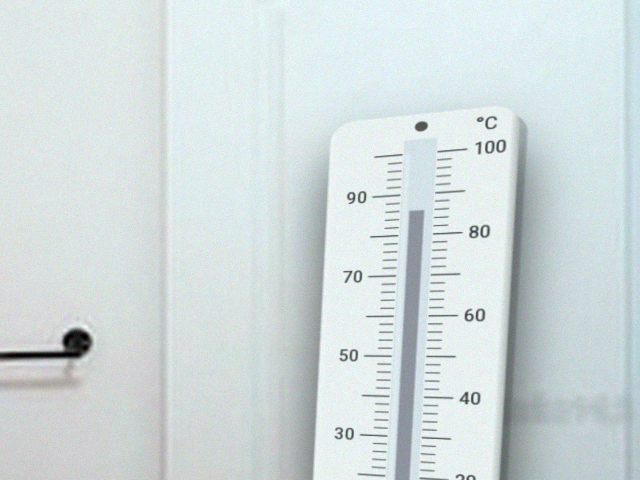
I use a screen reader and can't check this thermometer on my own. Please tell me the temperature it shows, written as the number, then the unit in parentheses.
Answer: 86 (°C)
